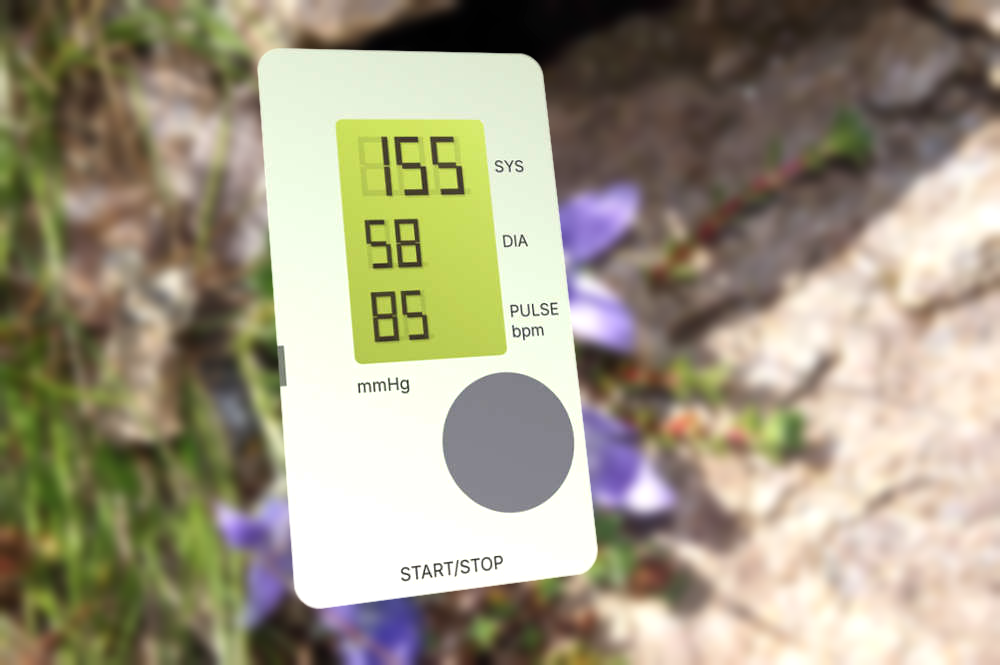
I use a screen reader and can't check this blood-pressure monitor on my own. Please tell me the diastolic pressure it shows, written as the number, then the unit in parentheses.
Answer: 58 (mmHg)
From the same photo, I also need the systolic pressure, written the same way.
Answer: 155 (mmHg)
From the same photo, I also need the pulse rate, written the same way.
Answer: 85 (bpm)
